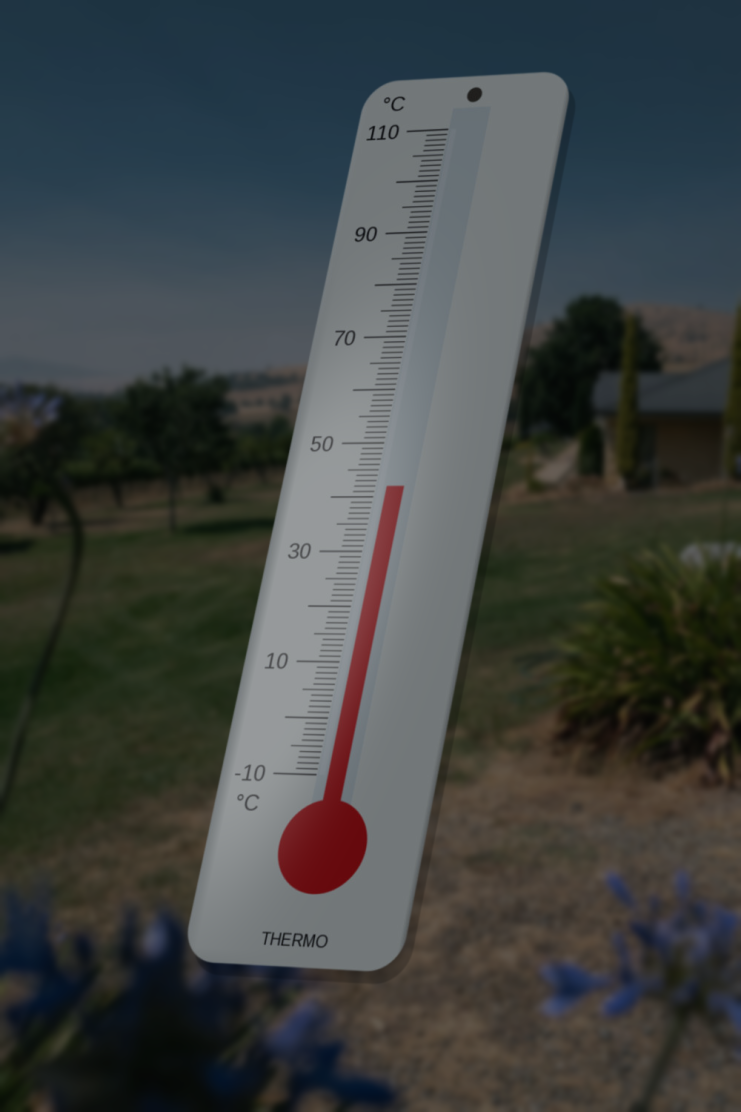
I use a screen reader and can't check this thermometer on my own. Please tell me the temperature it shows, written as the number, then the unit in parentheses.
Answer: 42 (°C)
